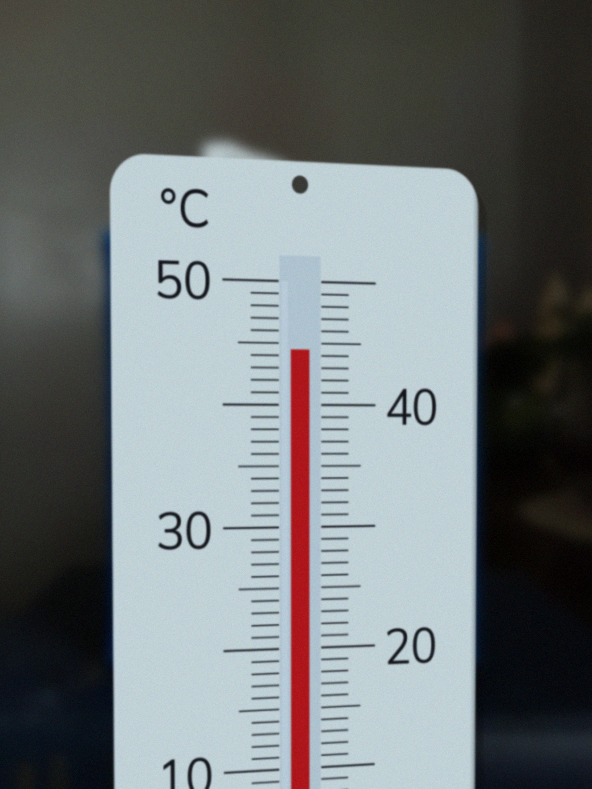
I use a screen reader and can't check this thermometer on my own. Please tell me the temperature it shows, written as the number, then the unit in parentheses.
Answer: 44.5 (°C)
